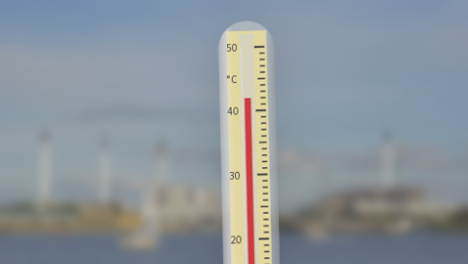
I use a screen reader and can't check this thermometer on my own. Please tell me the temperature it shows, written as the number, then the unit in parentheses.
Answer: 42 (°C)
